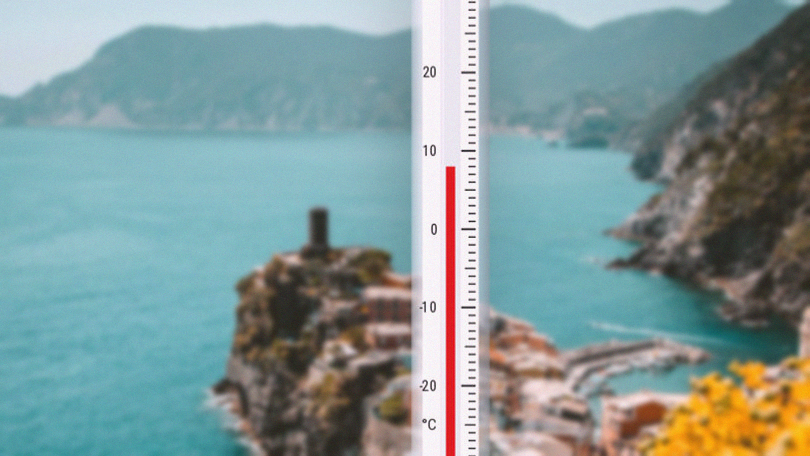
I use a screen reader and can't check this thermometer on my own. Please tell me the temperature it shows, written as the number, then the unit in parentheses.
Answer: 8 (°C)
